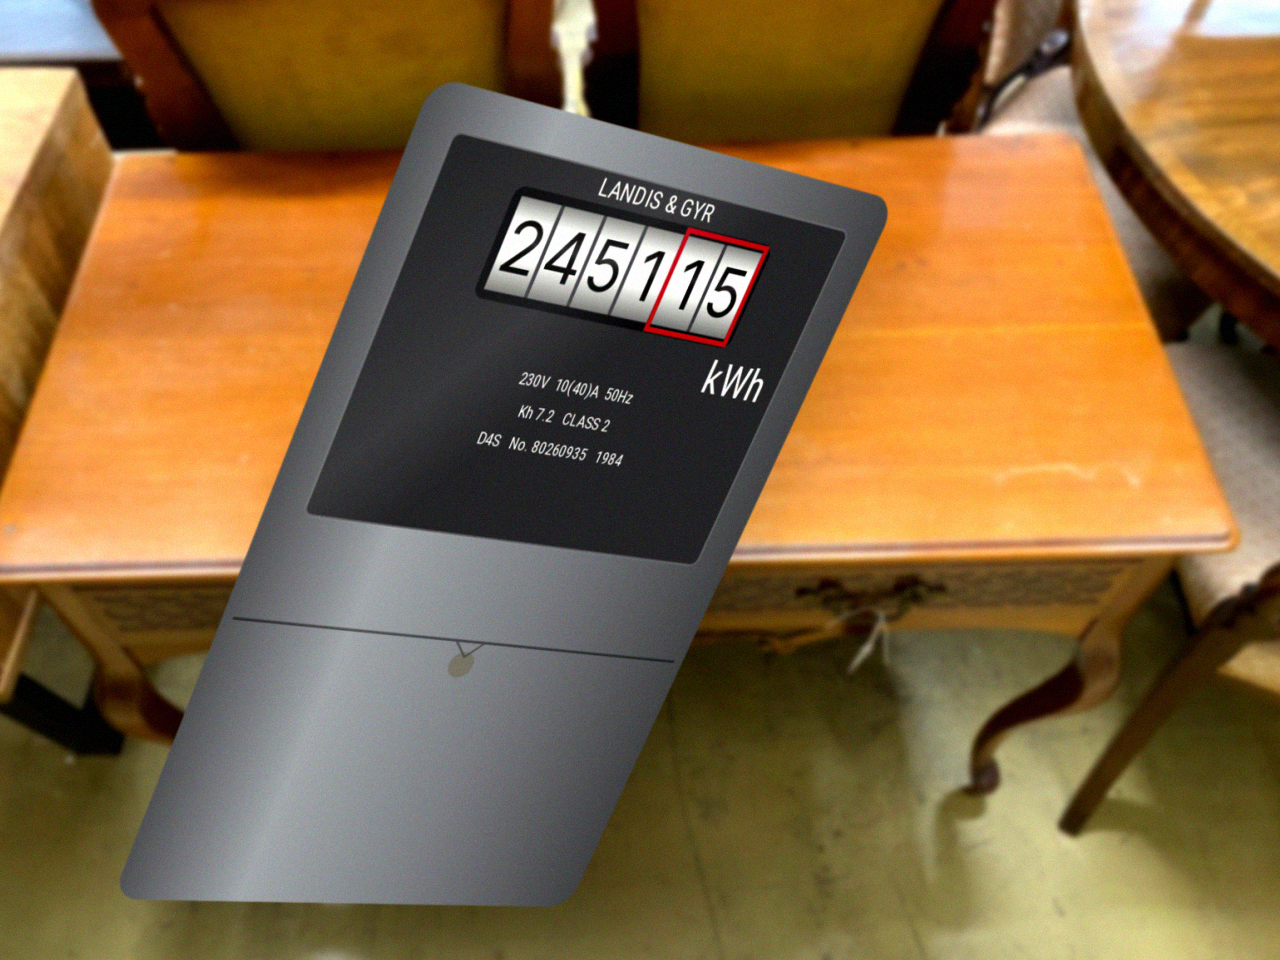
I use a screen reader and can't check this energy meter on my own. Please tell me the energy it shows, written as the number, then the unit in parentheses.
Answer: 2451.15 (kWh)
